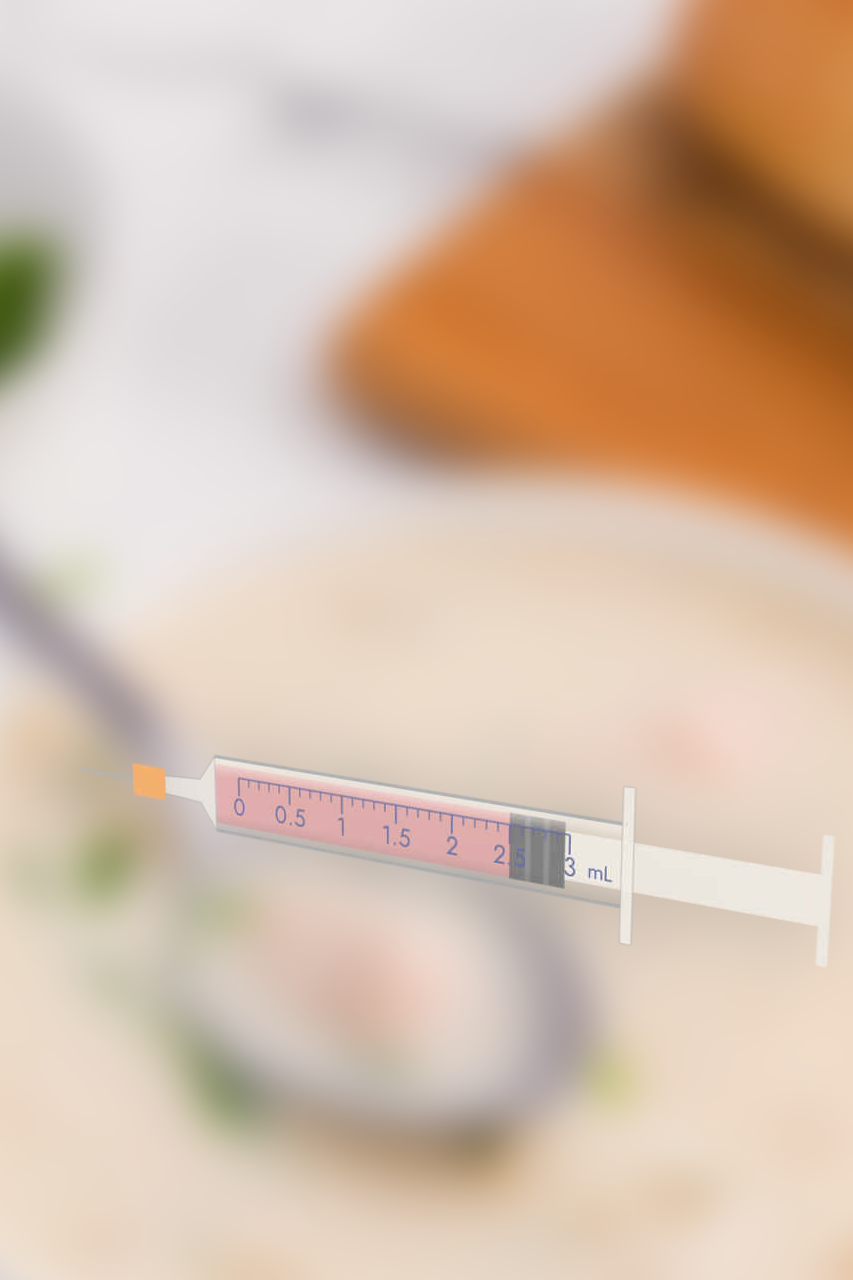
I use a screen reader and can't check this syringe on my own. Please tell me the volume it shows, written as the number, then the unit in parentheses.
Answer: 2.5 (mL)
